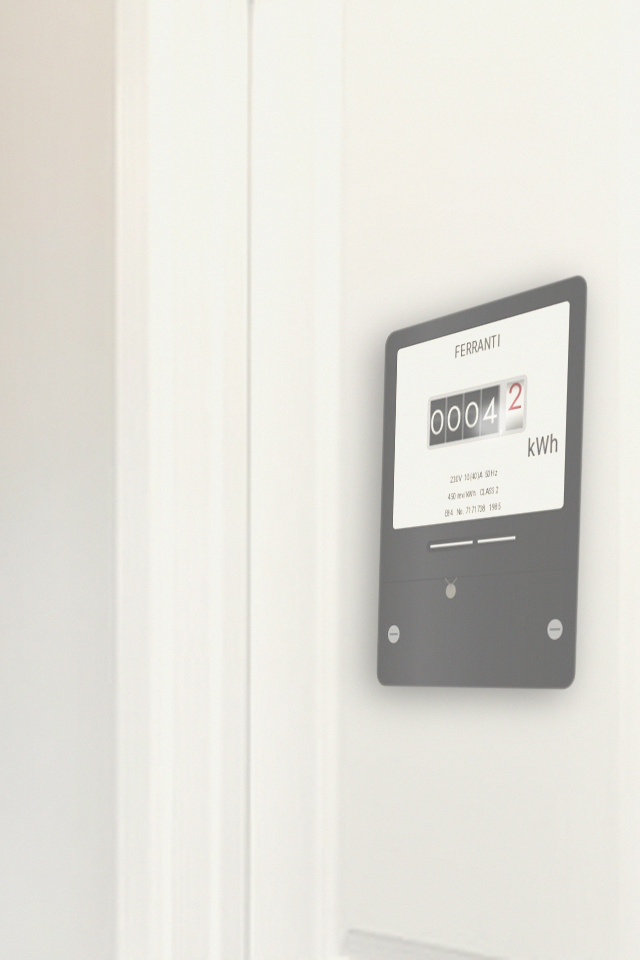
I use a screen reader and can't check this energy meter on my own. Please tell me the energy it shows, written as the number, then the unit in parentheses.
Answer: 4.2 (kWh)
